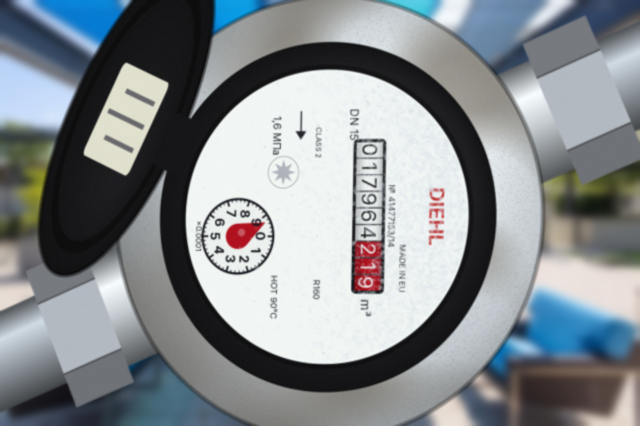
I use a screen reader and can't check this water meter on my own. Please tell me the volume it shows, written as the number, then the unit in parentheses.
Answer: 17964.2189 (m³)
